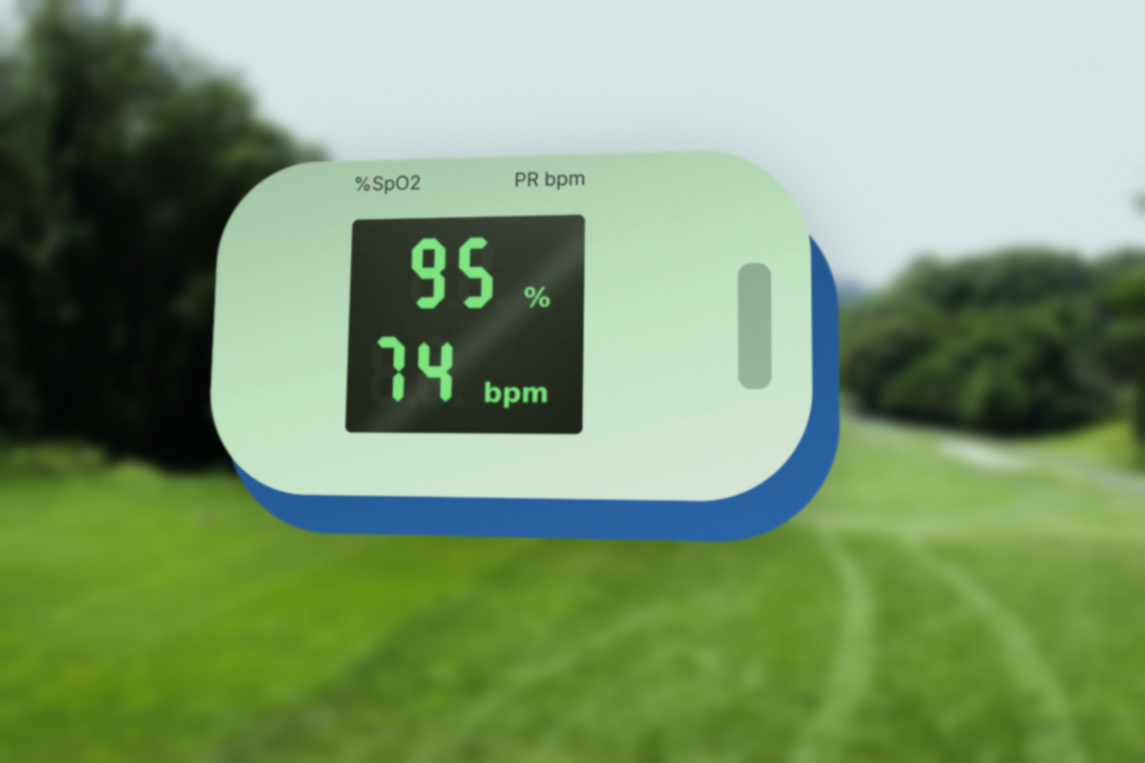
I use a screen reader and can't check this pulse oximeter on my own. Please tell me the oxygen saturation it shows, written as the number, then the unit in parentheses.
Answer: 95 (%)
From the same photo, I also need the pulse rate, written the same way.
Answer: 74 (bpm)
